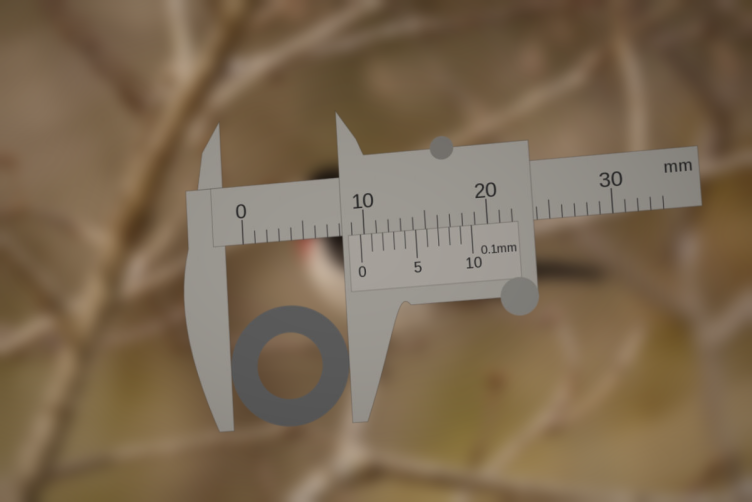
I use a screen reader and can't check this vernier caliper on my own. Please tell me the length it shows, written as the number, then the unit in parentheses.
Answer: 9.7 (mm)
